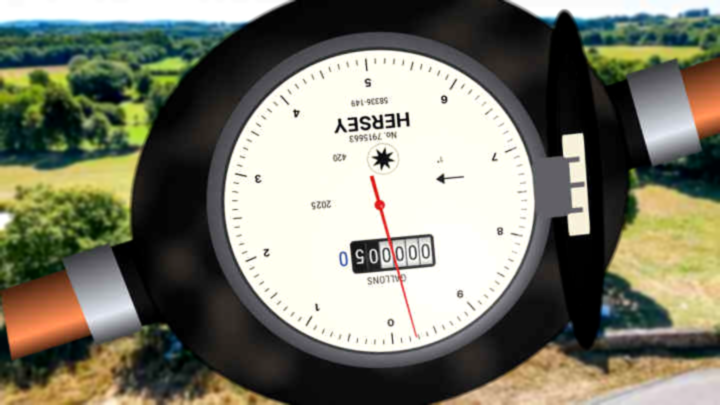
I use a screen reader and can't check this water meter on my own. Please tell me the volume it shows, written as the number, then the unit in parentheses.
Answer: 49.7 (gal)
